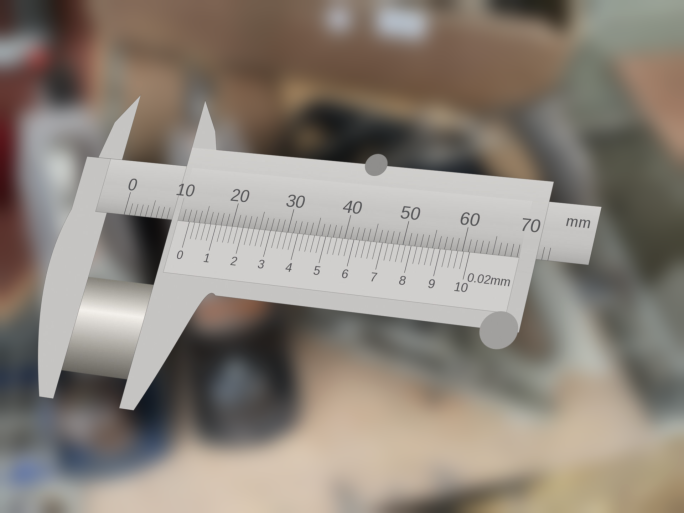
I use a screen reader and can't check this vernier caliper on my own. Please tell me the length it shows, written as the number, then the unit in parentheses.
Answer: 12.2 (mm)
